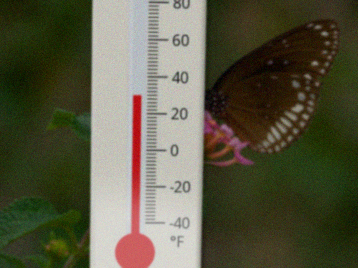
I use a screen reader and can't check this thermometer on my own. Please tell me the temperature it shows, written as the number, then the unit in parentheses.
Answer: 30 (°F)
